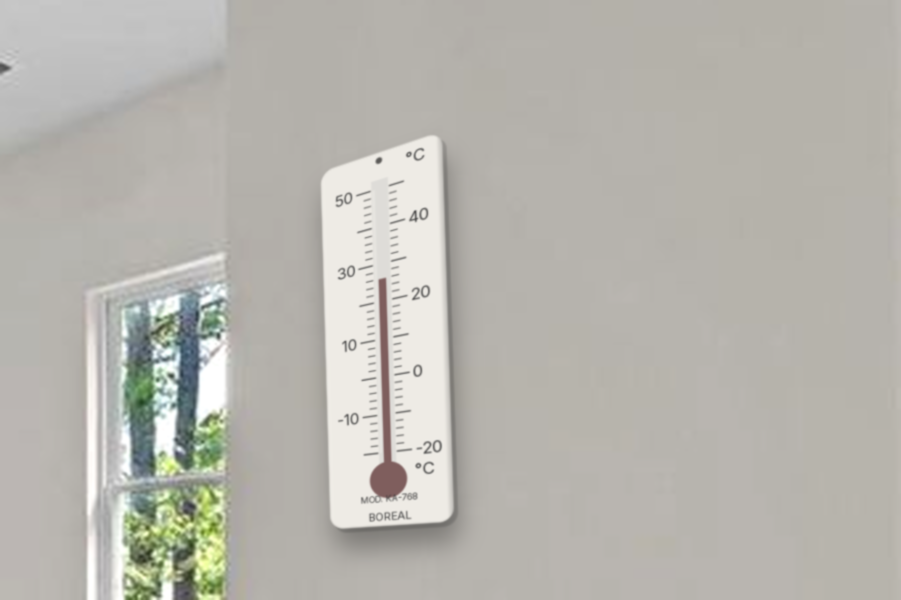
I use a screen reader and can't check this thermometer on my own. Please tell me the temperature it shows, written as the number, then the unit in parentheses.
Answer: 26 (°C)
